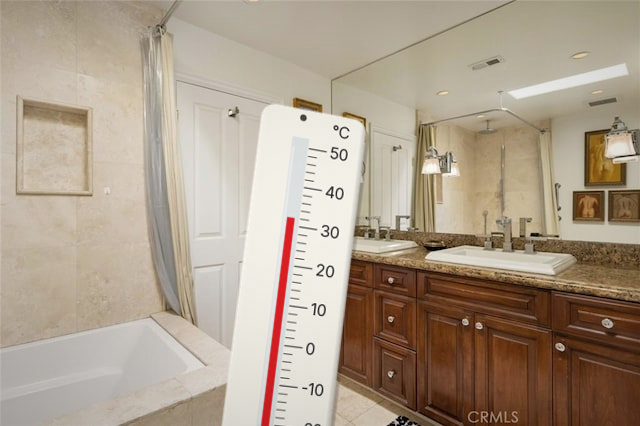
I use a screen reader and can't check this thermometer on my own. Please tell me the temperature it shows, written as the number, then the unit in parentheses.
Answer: 32 (°C)
